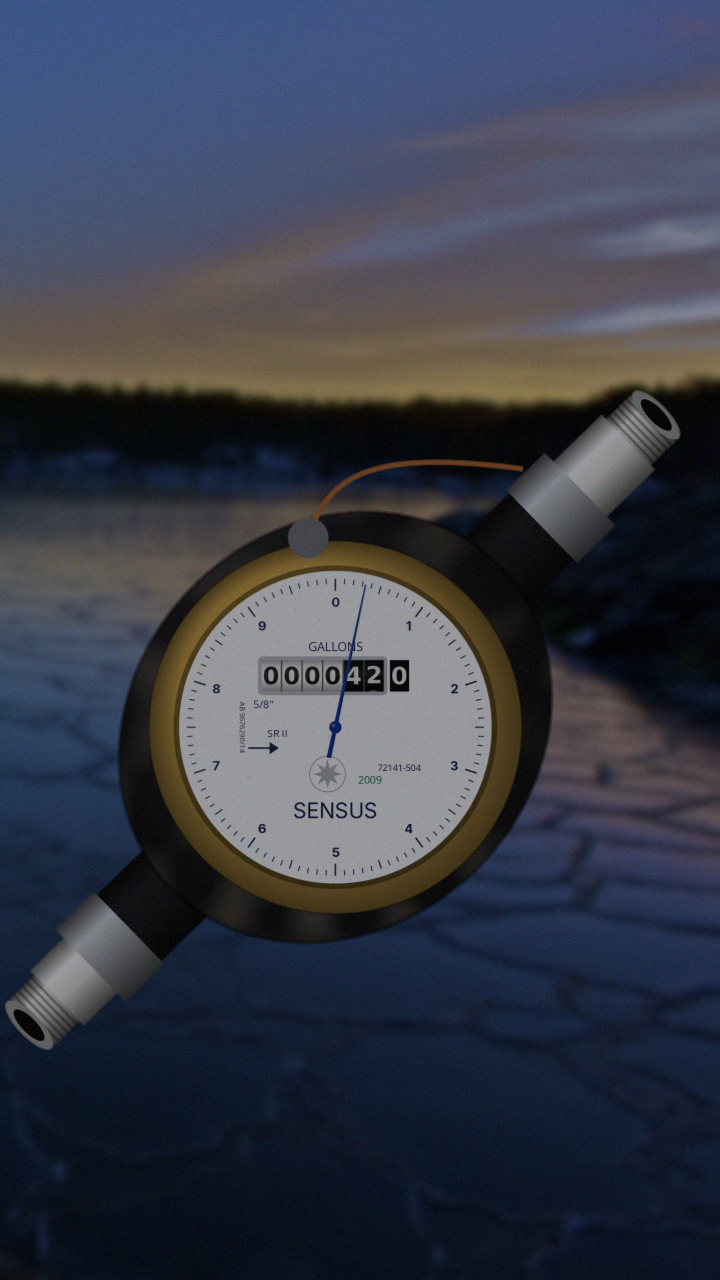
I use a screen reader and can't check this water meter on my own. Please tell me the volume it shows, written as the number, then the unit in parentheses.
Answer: 420.3 (gal)
